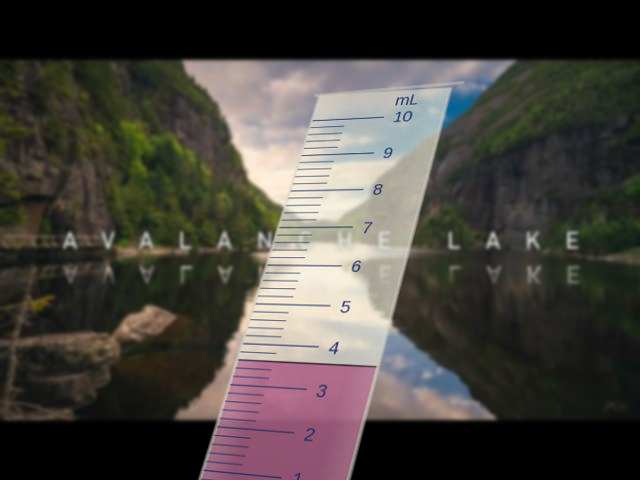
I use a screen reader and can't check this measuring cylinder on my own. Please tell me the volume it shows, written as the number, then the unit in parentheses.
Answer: 3.6 (mL)
